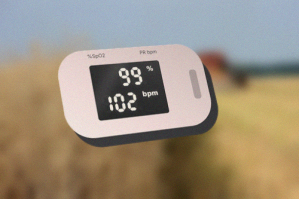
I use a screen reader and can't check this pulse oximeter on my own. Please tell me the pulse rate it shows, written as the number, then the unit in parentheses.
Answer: 102 (bpm)
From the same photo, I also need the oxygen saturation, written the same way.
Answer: 99 (%)
